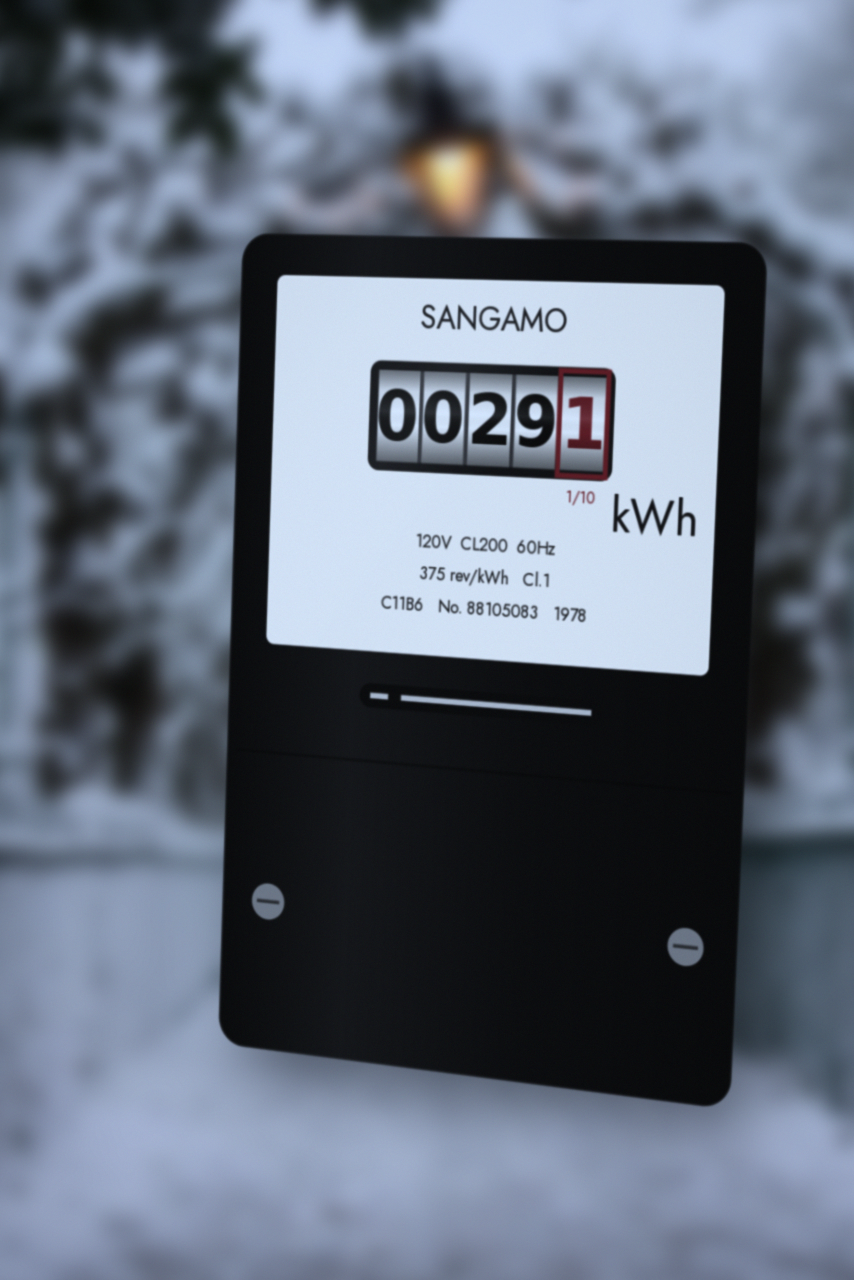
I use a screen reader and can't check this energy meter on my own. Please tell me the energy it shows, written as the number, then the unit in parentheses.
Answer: 29.1 (kWh)
